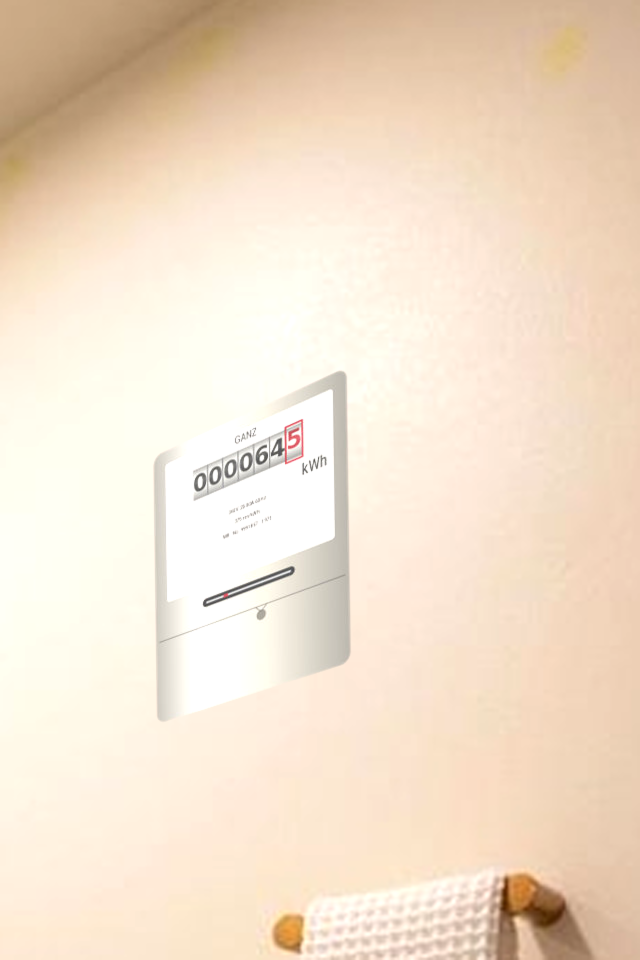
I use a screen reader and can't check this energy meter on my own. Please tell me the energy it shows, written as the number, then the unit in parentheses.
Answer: 64.5 (kWh)
